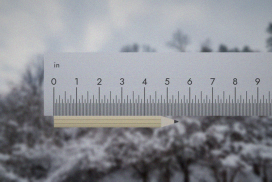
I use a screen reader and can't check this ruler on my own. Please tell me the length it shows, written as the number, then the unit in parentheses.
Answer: 5.5 (in)
